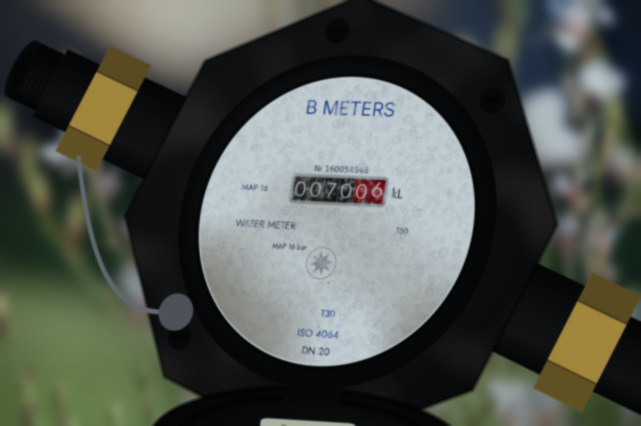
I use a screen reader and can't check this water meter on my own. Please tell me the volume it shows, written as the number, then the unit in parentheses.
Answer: 70.06 (kL)
